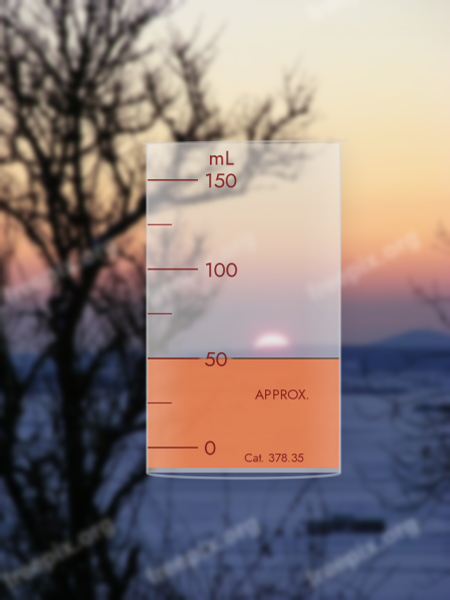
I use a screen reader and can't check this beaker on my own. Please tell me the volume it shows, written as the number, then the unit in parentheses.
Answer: 50 (mL)
